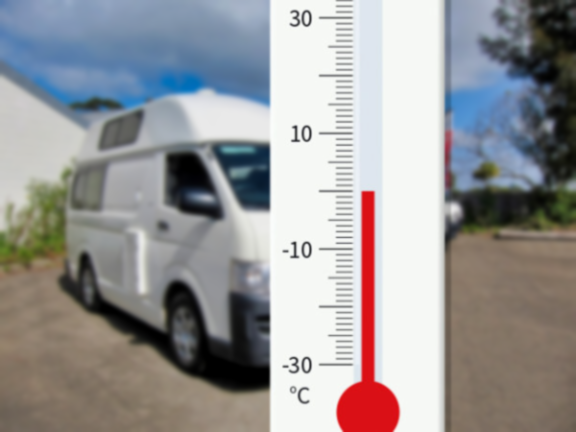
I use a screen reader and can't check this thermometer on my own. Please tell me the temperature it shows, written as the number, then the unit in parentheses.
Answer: 0 (°C)
